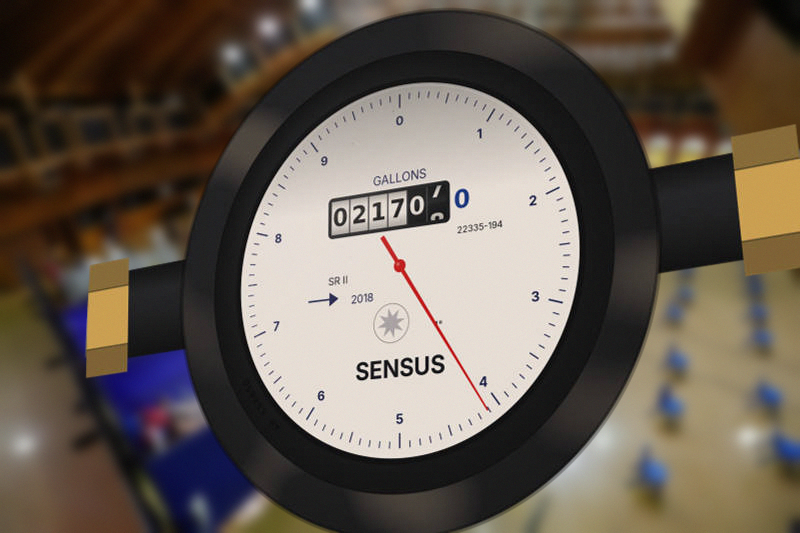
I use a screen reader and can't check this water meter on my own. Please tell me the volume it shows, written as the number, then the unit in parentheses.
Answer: 217074.1 (gal)
